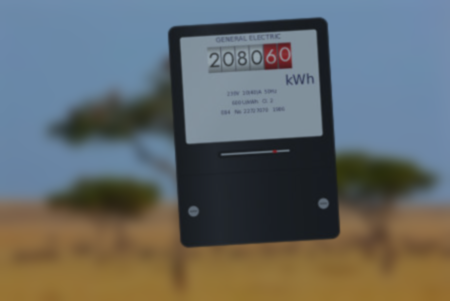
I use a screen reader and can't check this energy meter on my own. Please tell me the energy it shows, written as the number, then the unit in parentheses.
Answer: 2080.60 (kWh)
